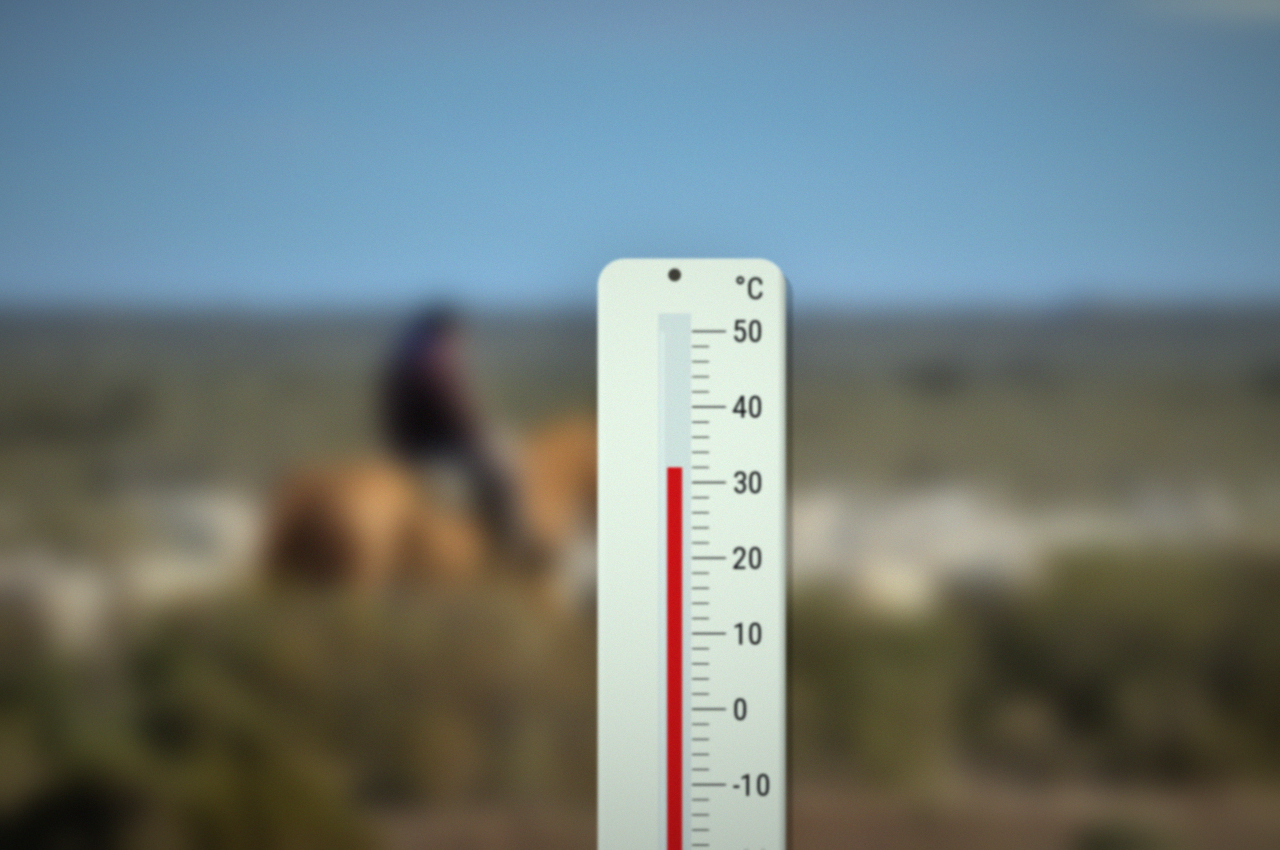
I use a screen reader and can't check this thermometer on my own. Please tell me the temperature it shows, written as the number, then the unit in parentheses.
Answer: 32 (°C)
